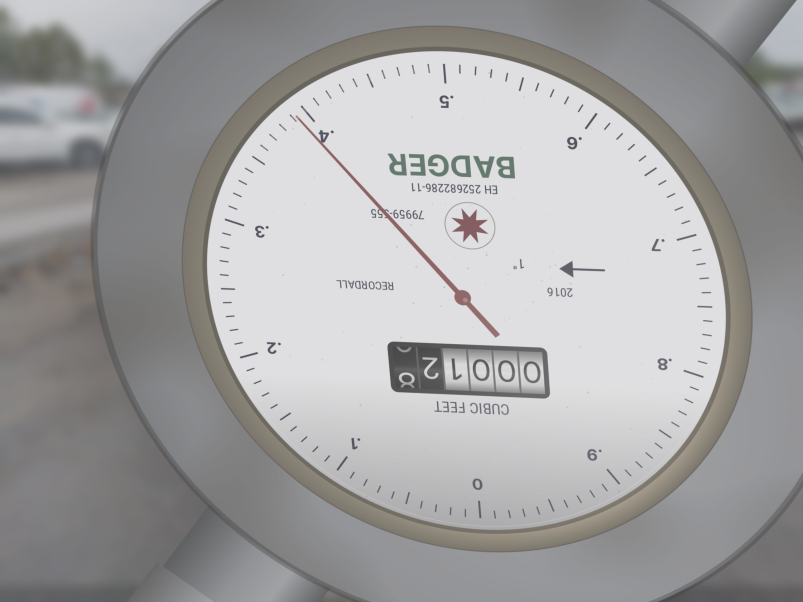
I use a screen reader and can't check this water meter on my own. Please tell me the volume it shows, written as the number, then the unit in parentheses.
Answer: 128.39 (ft³)
